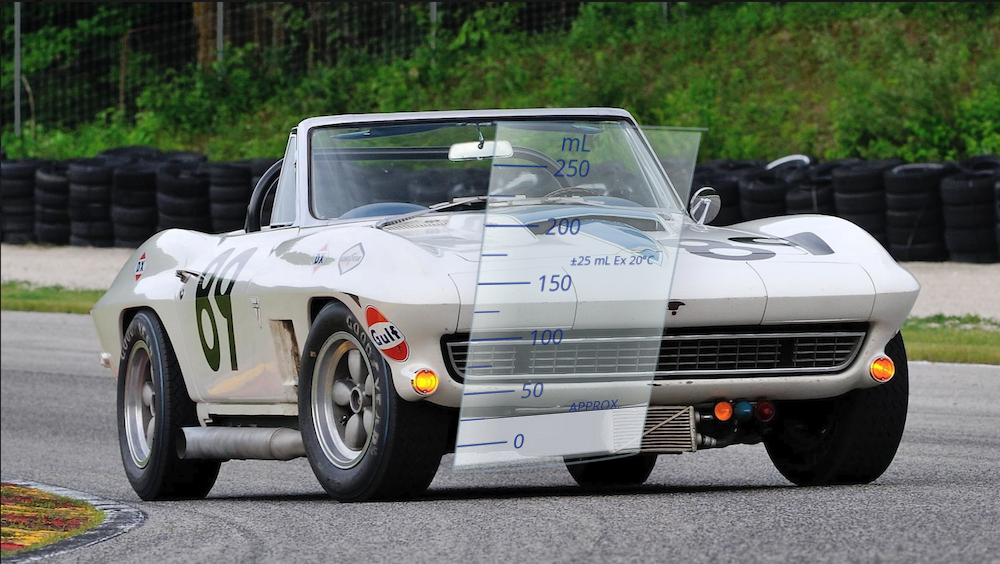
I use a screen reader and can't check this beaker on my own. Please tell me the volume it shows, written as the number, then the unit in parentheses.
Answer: 25 (mL)
